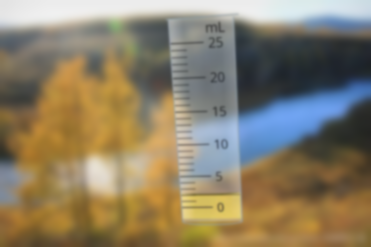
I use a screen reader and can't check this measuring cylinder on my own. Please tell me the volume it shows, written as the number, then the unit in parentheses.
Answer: 2 (mL)
